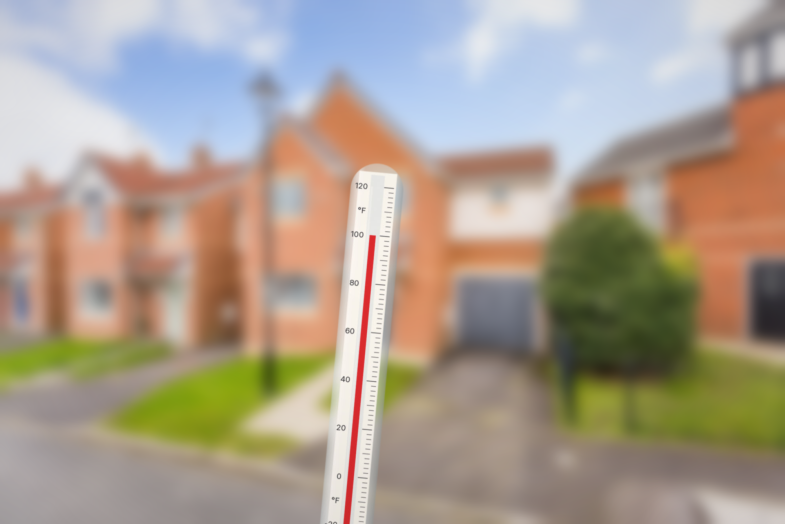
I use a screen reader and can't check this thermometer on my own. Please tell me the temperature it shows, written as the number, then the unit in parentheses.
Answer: 100 (°F)
